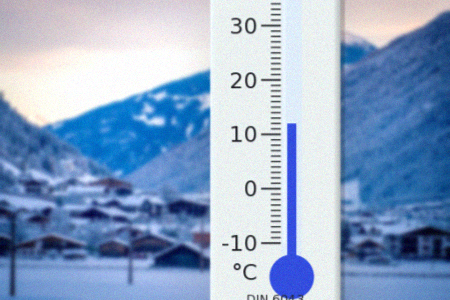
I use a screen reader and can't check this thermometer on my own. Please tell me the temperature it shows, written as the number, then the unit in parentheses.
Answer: 12 (°C)
